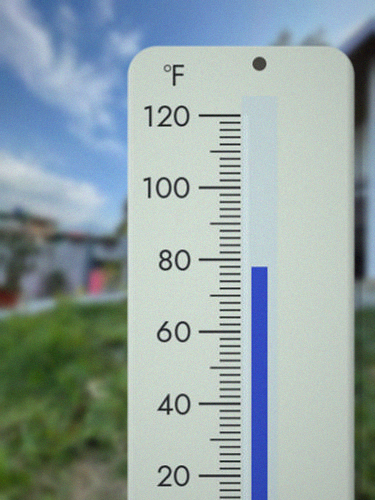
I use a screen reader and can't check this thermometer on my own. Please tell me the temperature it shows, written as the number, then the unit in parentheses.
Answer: 78 (°F)
